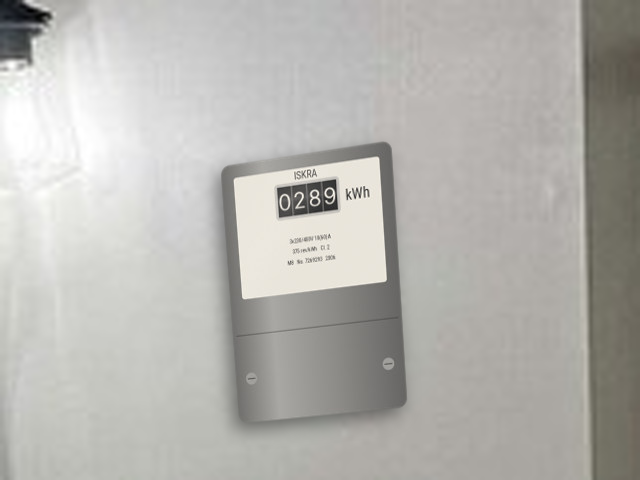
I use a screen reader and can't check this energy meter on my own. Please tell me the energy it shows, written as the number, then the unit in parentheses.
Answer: 289 (kWh)
